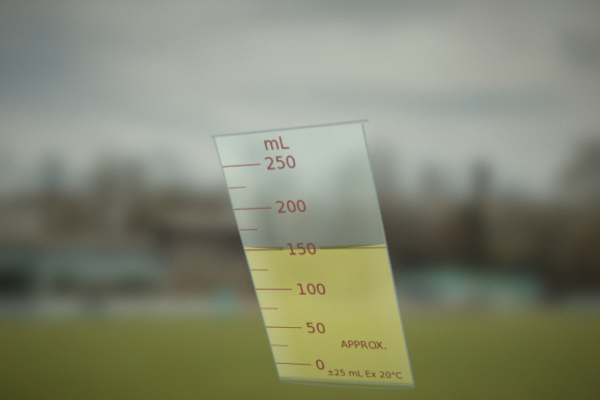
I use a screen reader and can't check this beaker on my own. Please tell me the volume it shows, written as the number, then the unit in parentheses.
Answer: 150 (mL)
